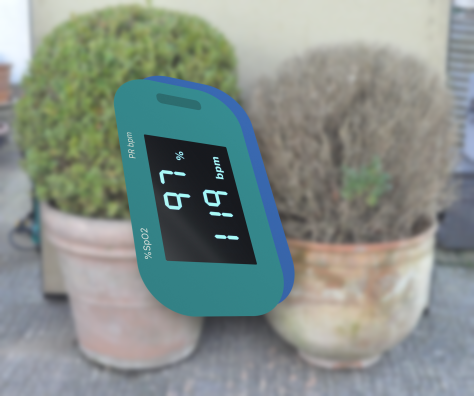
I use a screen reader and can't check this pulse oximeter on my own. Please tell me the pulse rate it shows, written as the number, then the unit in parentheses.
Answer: 119 (bpm)
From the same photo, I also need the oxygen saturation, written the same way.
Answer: 97 (%)
